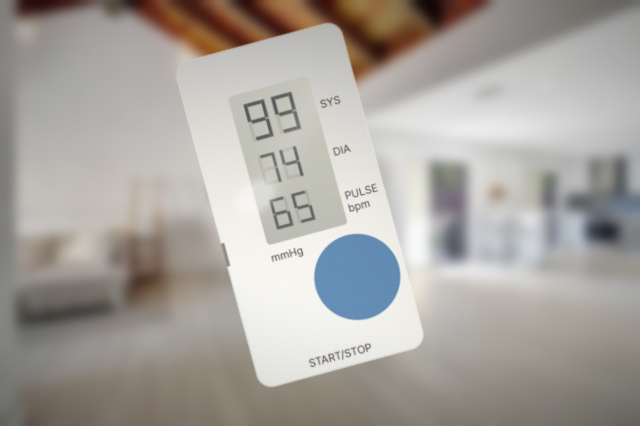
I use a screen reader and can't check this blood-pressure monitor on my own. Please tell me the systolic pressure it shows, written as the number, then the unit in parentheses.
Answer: 99 (mmHg)
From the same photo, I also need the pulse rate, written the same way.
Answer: 65 (bpm)
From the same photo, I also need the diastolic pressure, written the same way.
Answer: 74 (mmHg)
